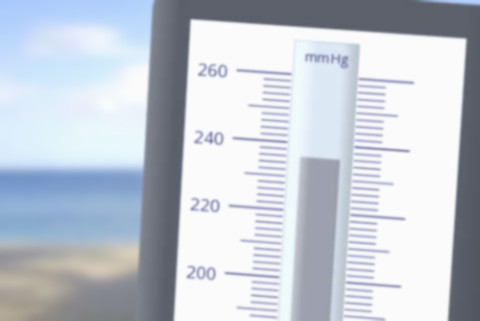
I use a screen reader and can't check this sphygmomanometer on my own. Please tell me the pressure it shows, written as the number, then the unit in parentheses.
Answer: 236 (mmHg)
